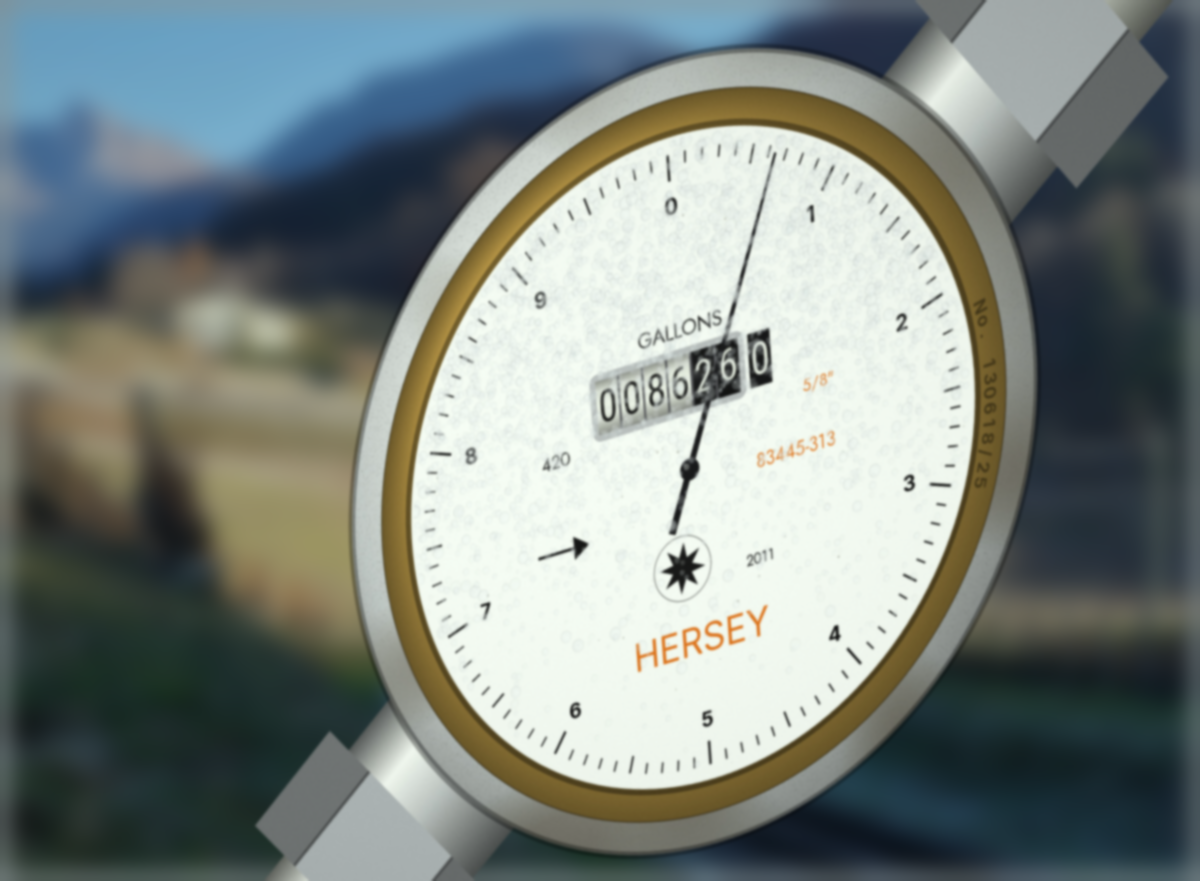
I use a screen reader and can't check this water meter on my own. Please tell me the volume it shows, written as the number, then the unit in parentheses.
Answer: 86260.6 (gal)
